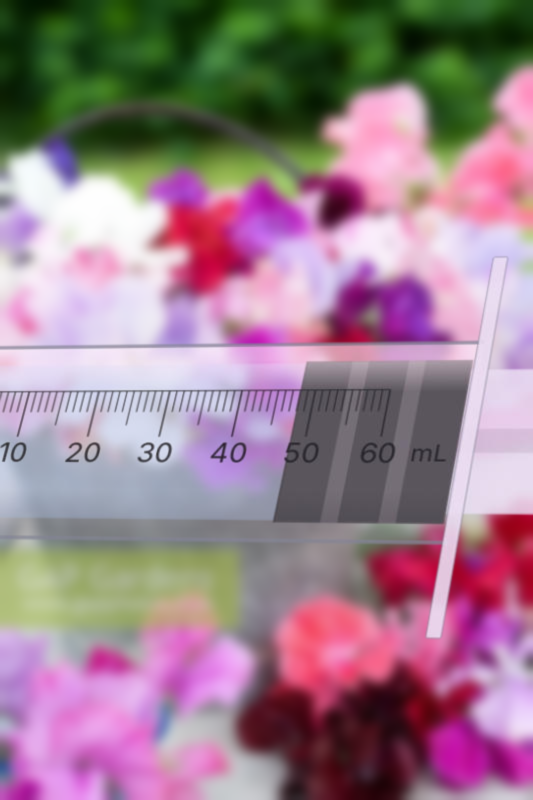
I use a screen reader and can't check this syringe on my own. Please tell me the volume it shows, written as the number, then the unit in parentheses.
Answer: 48 (mL)
